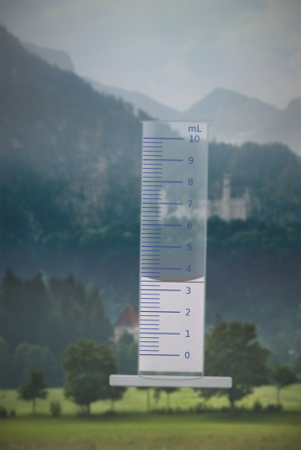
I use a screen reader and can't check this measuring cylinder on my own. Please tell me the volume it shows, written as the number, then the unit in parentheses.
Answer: 3.4 (mL)
